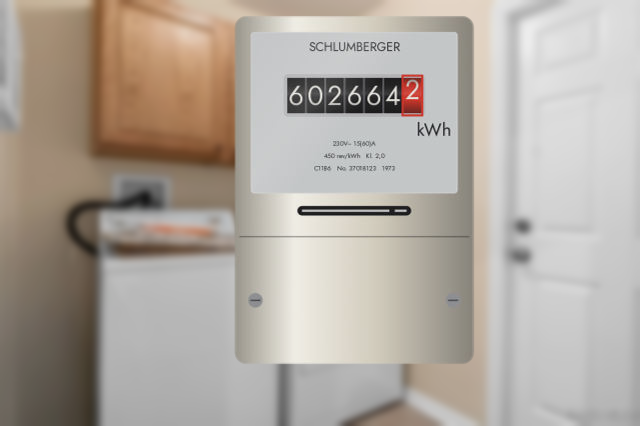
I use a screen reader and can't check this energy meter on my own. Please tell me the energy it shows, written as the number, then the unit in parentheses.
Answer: 602664.2 (kWh)
